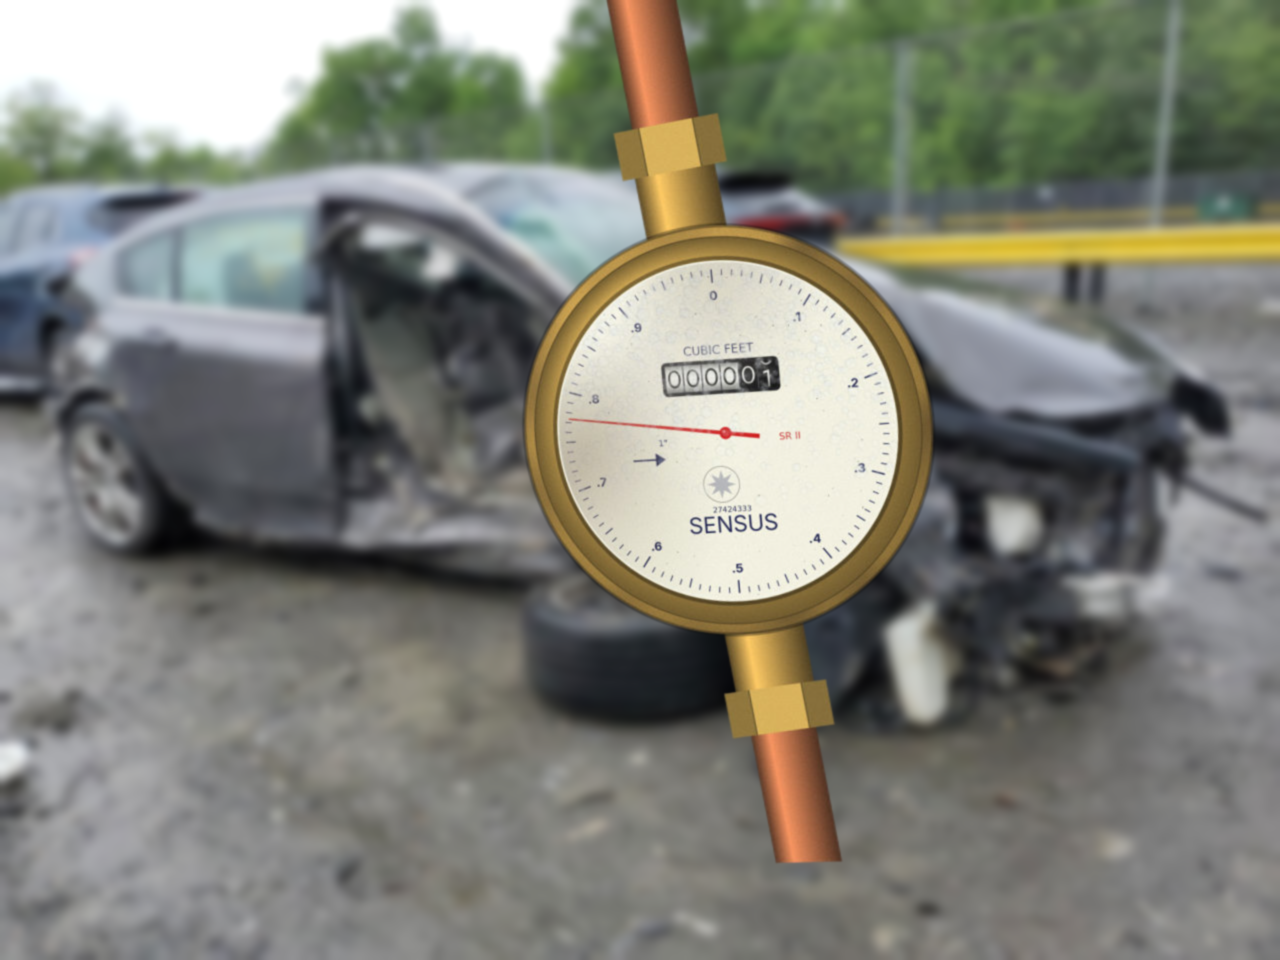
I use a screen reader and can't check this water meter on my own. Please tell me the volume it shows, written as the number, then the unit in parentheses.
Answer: 0.77 (ft³)
